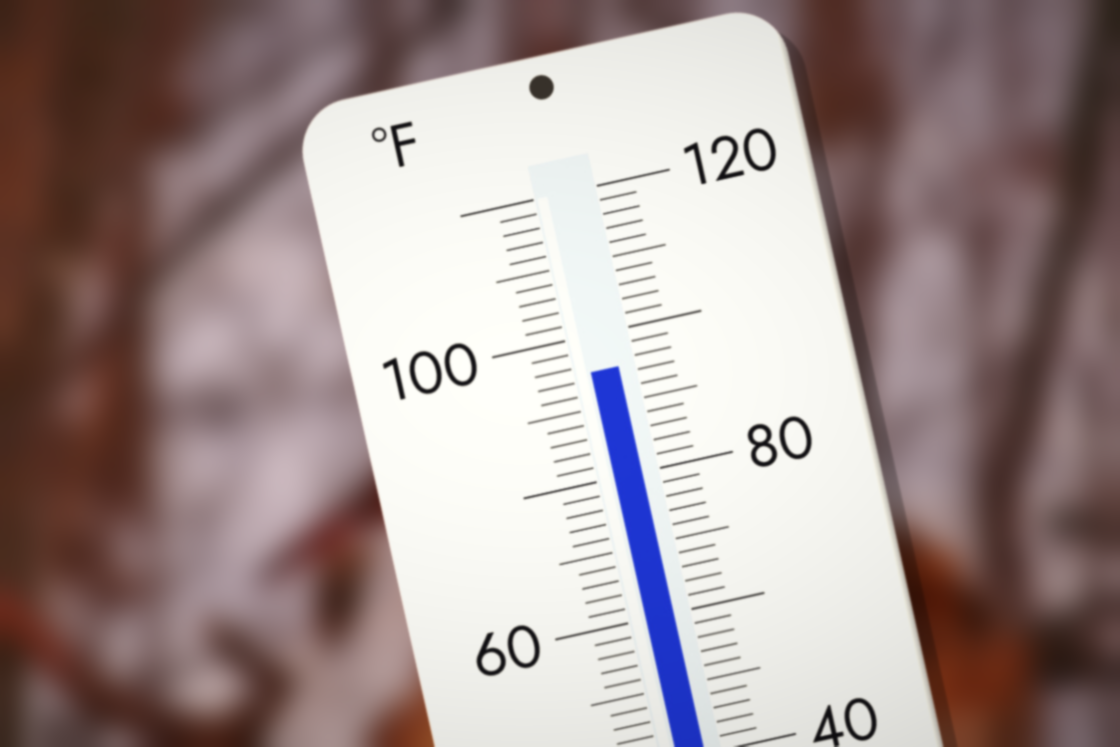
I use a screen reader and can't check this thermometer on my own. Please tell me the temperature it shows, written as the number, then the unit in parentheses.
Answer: 95 (°F)
